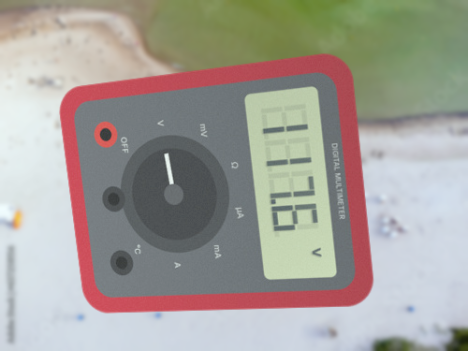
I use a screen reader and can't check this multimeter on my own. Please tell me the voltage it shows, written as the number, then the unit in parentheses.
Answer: 117.6 (V)
